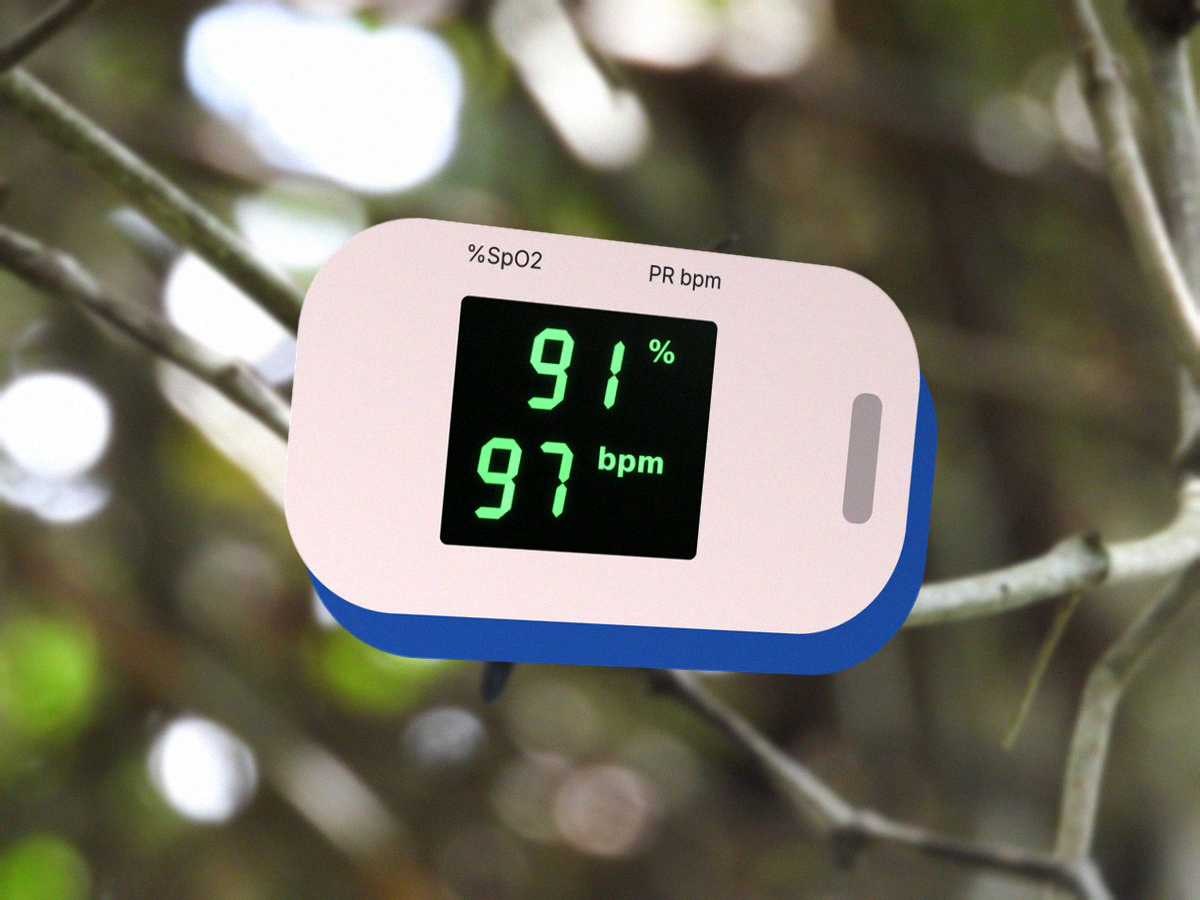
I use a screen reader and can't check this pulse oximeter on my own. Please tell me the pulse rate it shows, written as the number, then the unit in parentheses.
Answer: 97 (bpm)
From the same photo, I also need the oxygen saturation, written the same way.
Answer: 91 (%)
